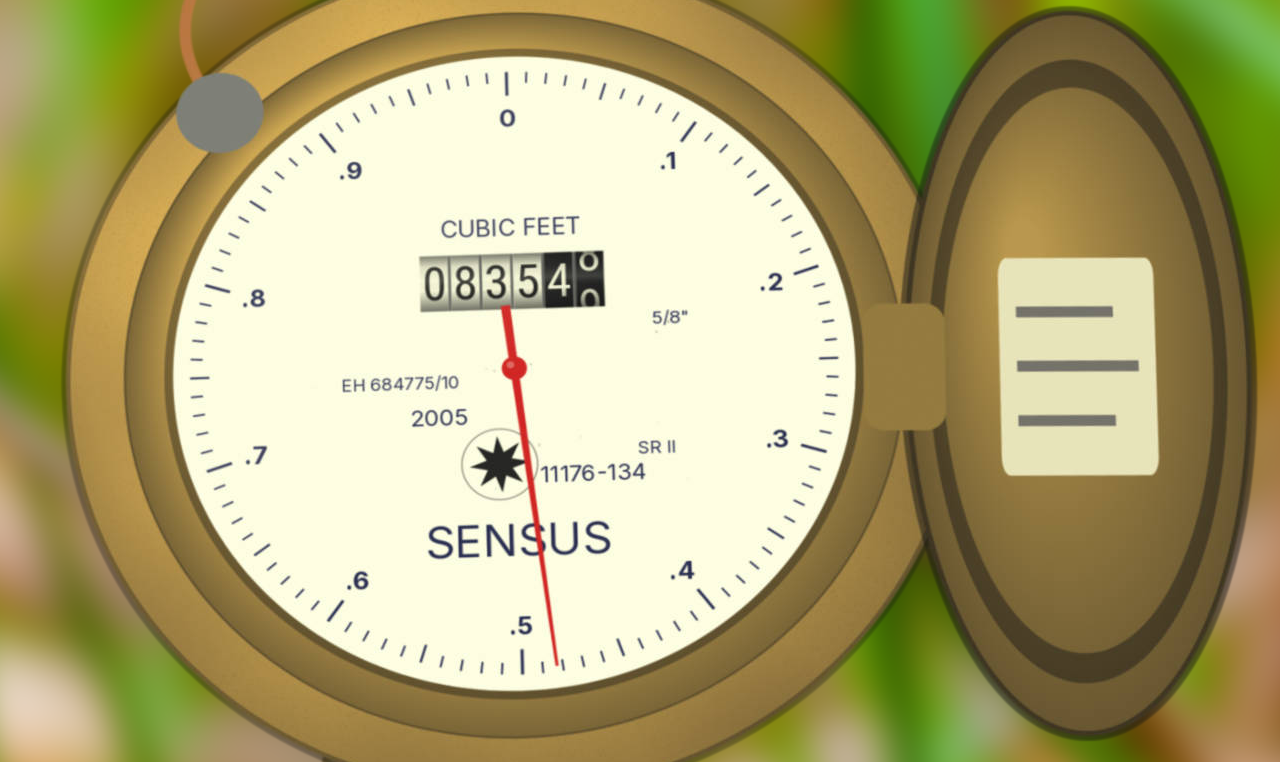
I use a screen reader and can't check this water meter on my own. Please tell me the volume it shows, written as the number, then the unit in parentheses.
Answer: 83548.48 (ft³)
